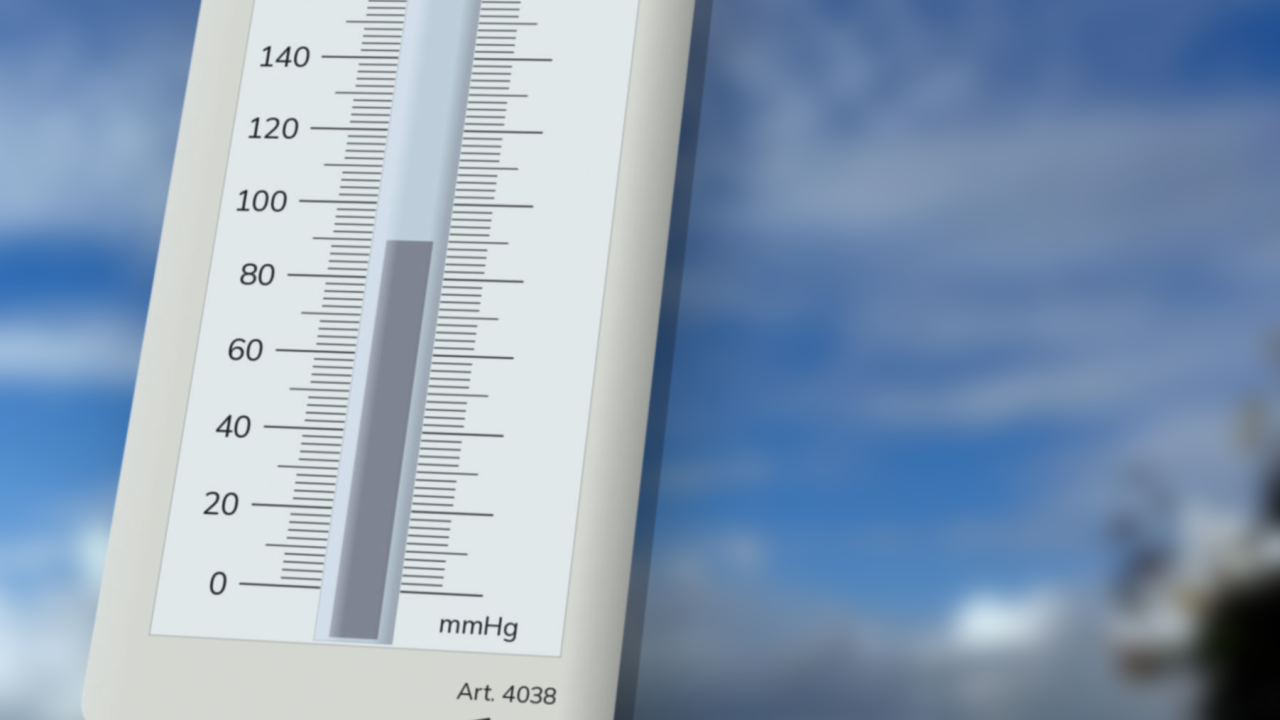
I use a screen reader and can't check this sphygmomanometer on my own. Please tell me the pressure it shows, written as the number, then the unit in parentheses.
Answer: 90 (mmHg)
